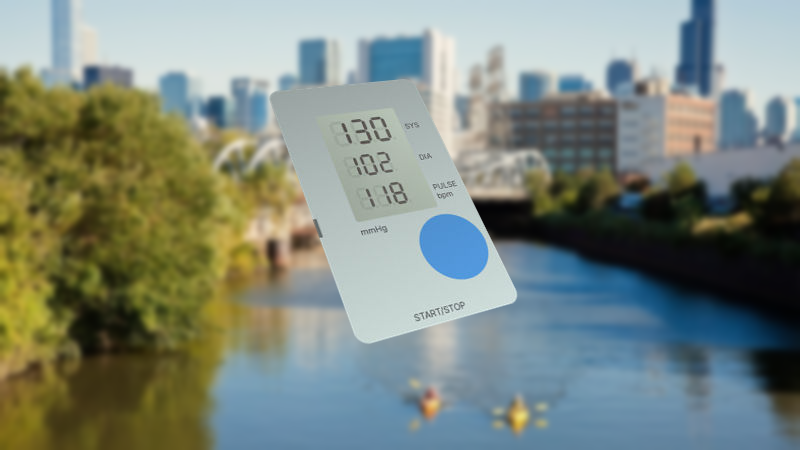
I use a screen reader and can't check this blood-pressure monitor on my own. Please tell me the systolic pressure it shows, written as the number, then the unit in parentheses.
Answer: 130 (mmHg)
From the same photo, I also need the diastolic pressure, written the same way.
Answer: 102 (mmHg)
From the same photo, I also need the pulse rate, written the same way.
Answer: 118 (bpm)
